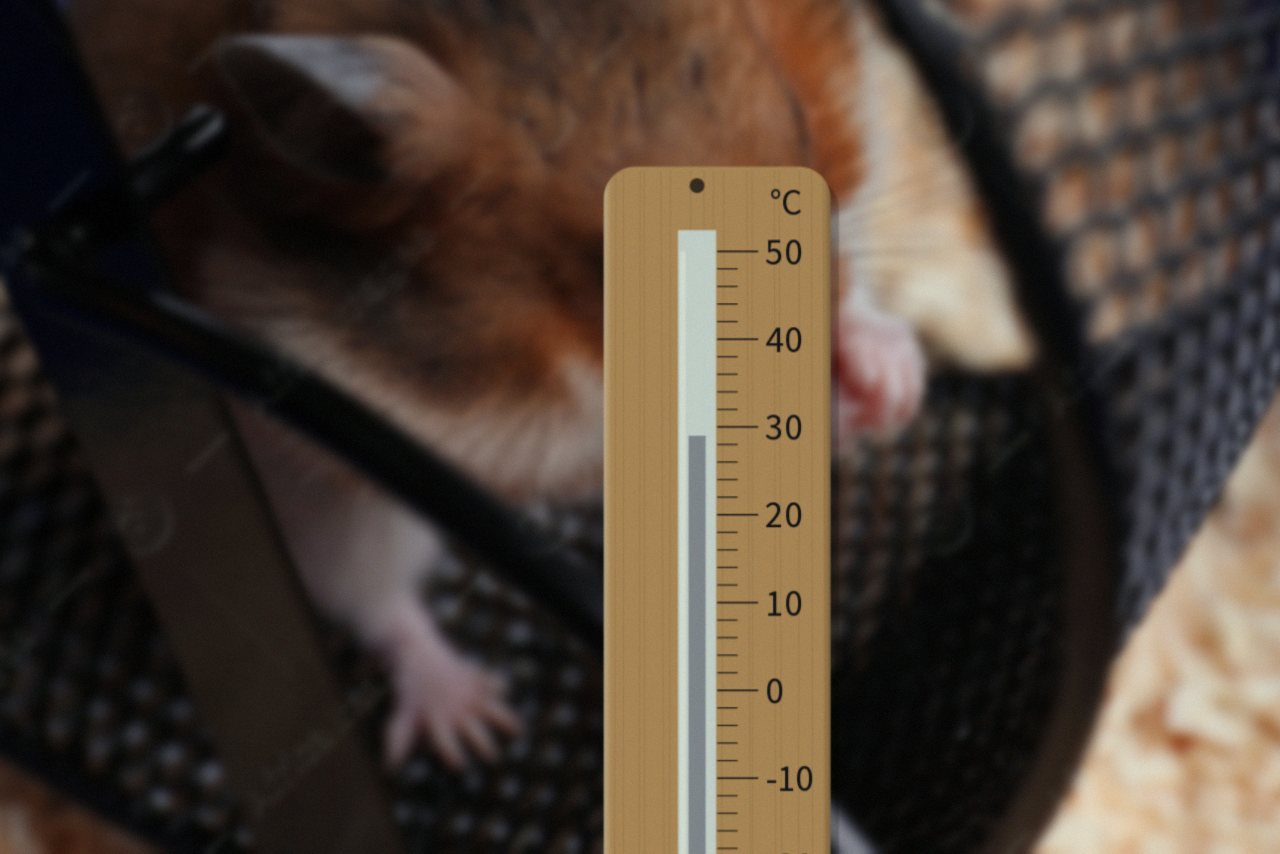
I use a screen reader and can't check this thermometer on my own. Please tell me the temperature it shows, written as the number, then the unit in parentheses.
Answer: 29 (°C)
